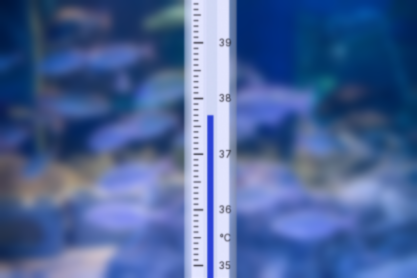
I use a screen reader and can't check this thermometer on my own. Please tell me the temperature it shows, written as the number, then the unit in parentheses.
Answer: 37.7 (°C)
